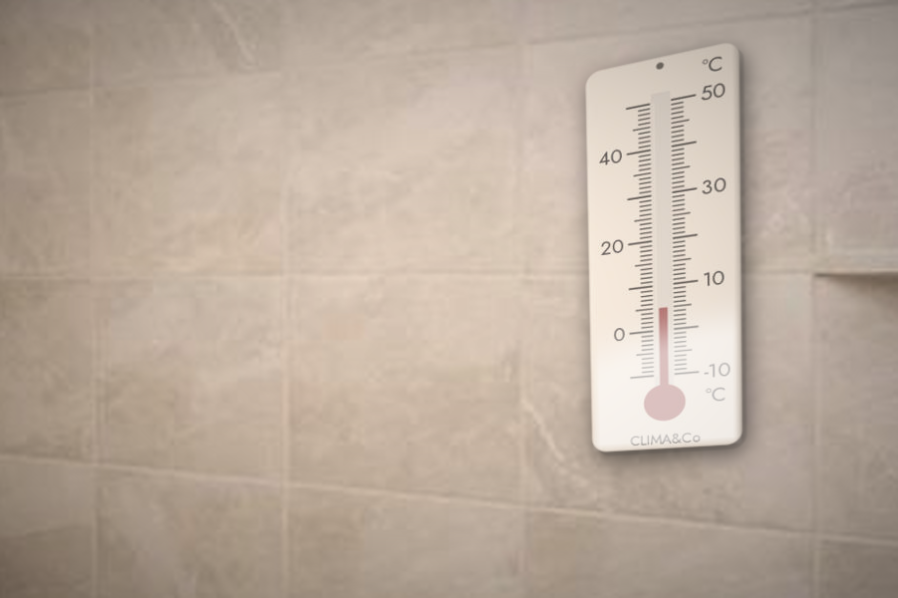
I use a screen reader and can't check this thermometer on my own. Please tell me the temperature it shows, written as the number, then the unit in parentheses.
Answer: 5 (°C)
